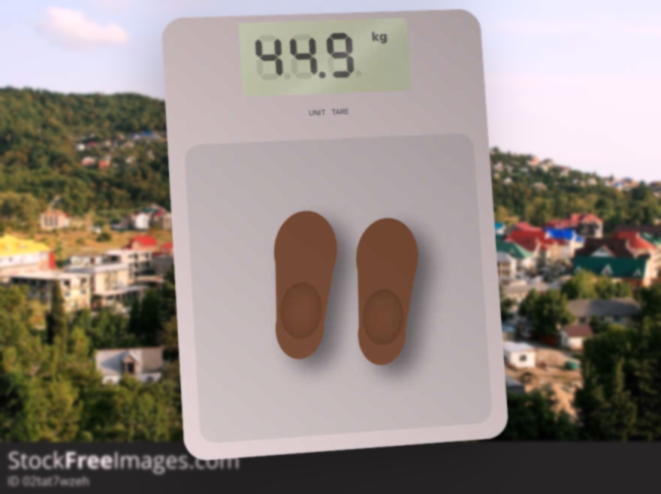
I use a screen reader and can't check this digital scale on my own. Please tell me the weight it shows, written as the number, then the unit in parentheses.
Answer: 44.9 (kg)
